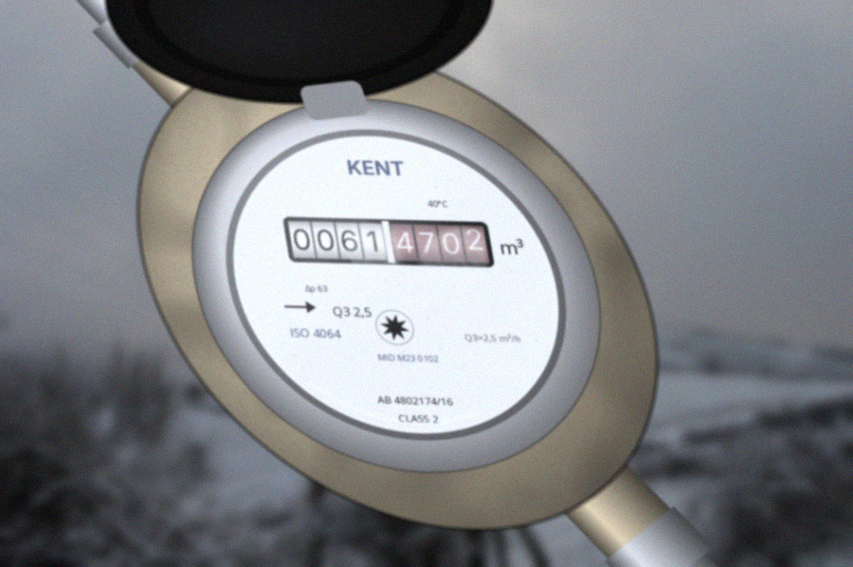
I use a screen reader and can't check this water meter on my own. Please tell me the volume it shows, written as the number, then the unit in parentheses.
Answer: 61.4702 (m³)
